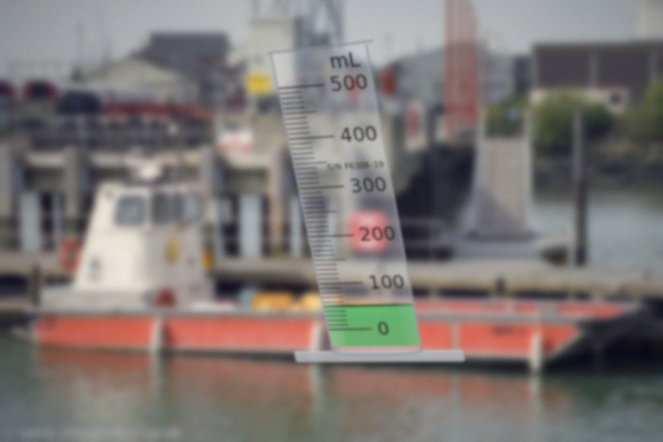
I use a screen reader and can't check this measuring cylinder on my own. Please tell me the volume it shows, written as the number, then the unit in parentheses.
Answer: 50 (mL)
